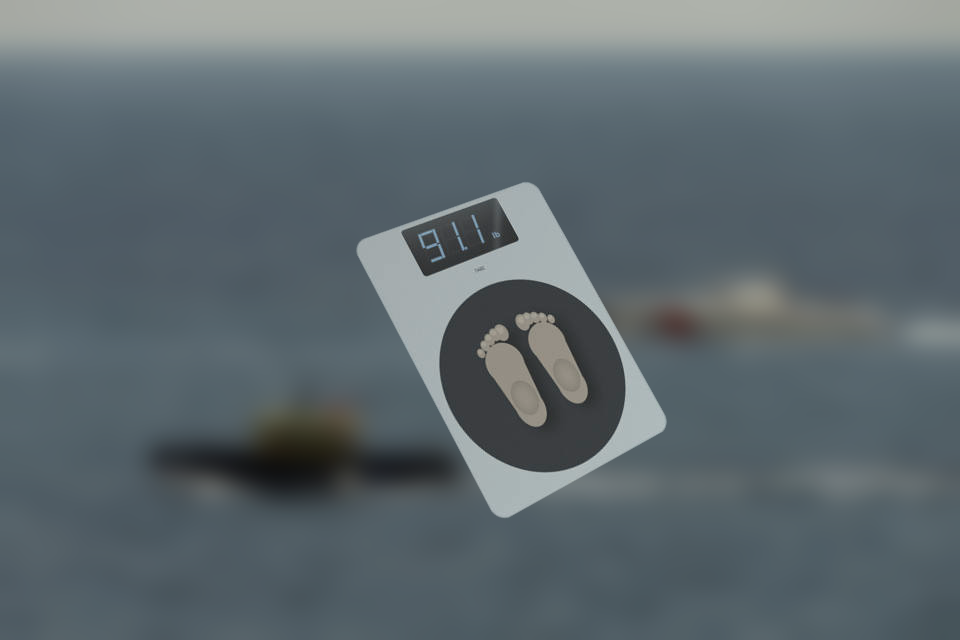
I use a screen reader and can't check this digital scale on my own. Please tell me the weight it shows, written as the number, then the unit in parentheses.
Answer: 91.1 (lb)
